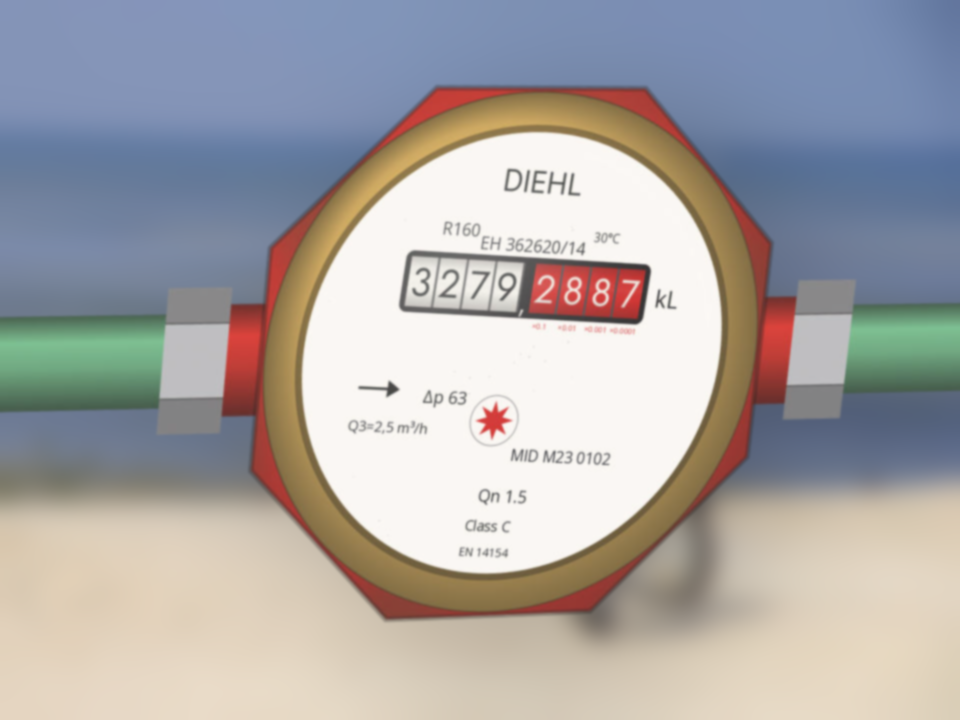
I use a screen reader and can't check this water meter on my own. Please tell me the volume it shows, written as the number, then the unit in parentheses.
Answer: 3279.2887 (kL)
